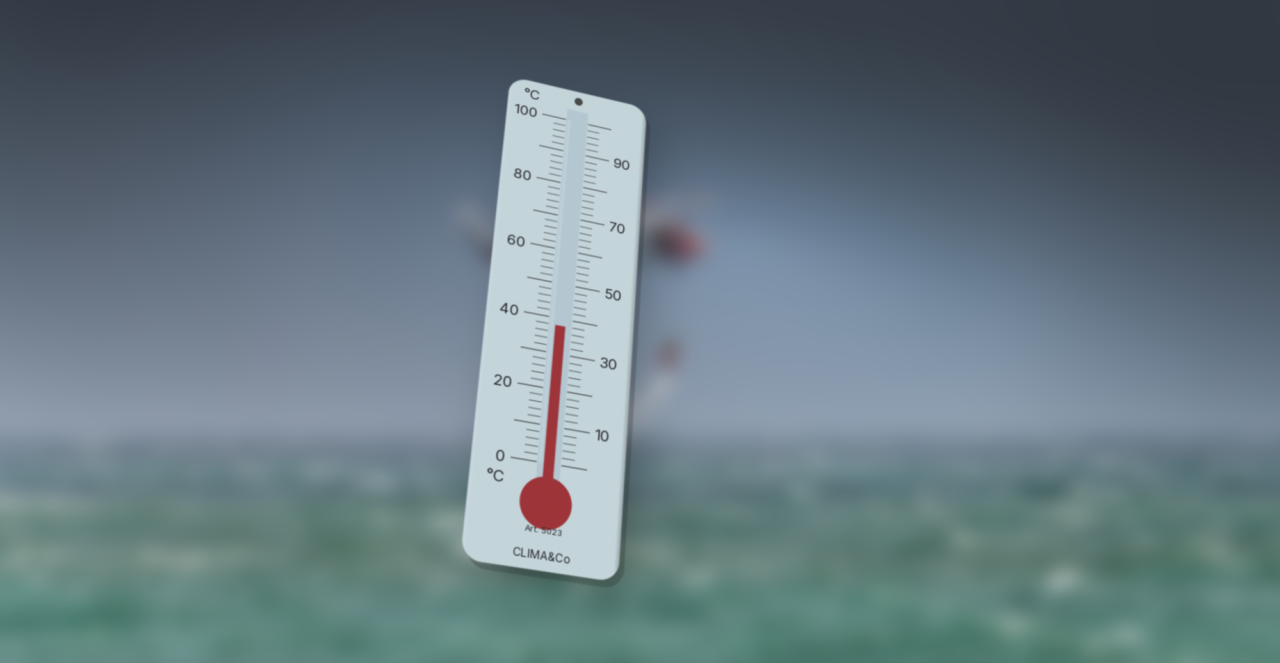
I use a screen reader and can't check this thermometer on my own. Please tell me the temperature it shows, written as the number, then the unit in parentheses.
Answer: 38 (°C)
